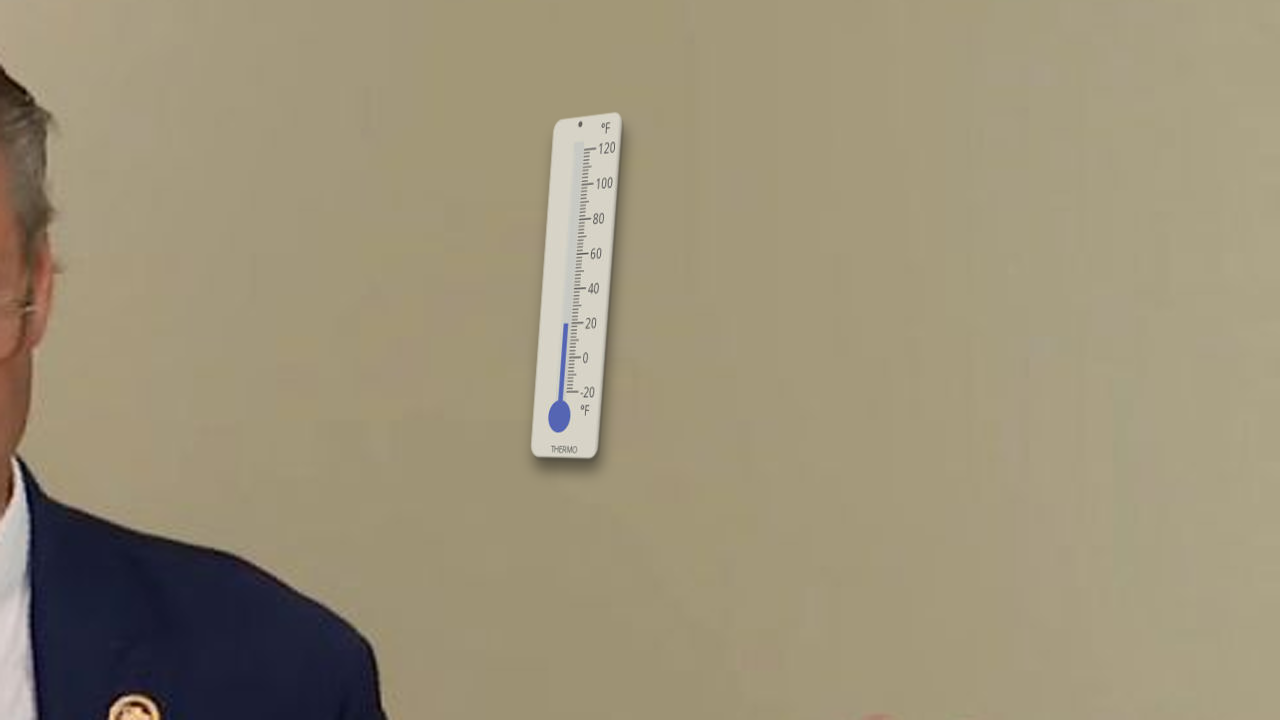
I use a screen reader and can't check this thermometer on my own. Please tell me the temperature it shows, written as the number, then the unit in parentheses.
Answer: 20 (°F)
